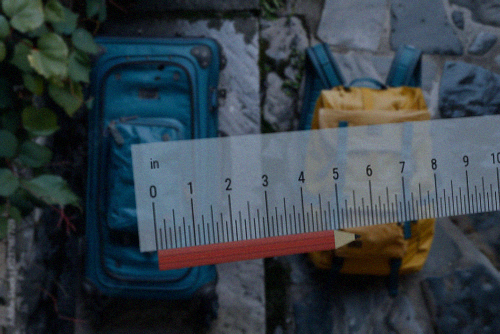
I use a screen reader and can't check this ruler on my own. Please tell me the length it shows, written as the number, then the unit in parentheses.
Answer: 5.625 (in)
